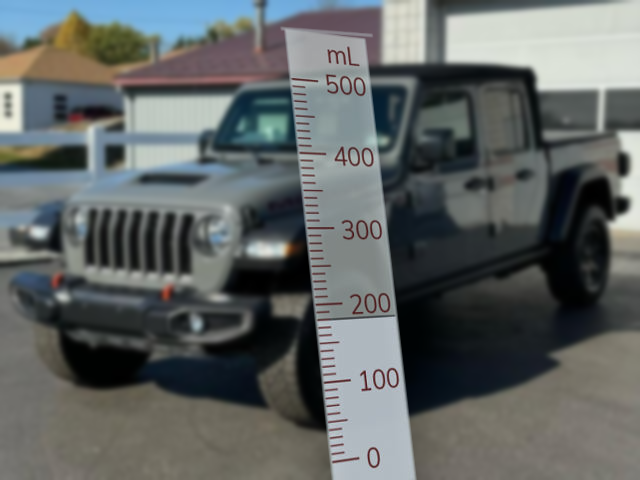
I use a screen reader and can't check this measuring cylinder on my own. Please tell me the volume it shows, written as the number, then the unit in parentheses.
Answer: 180 (mL)
